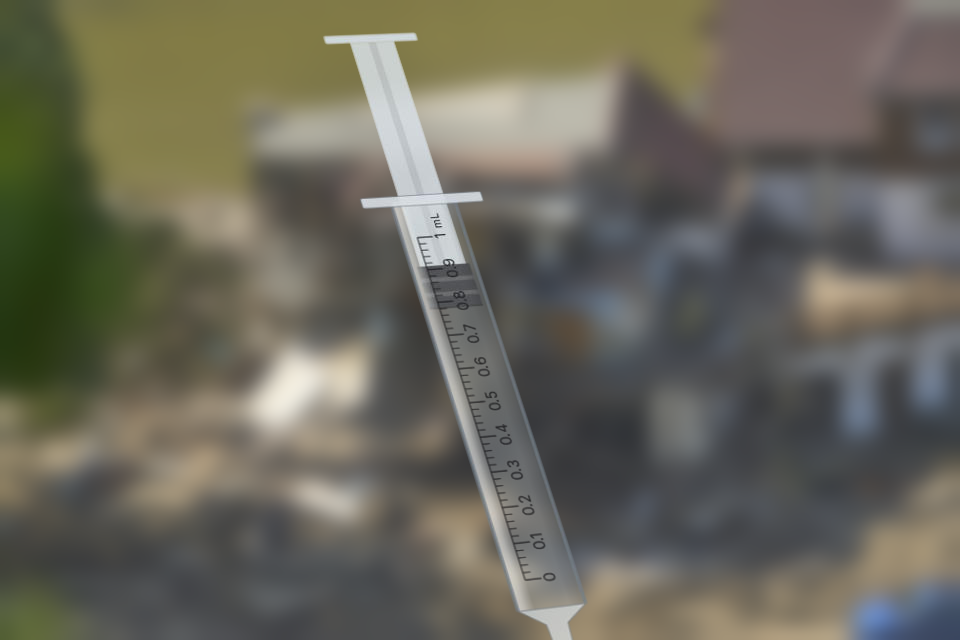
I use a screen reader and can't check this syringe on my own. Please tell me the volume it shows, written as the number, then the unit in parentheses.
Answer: 0.78 (mL)
